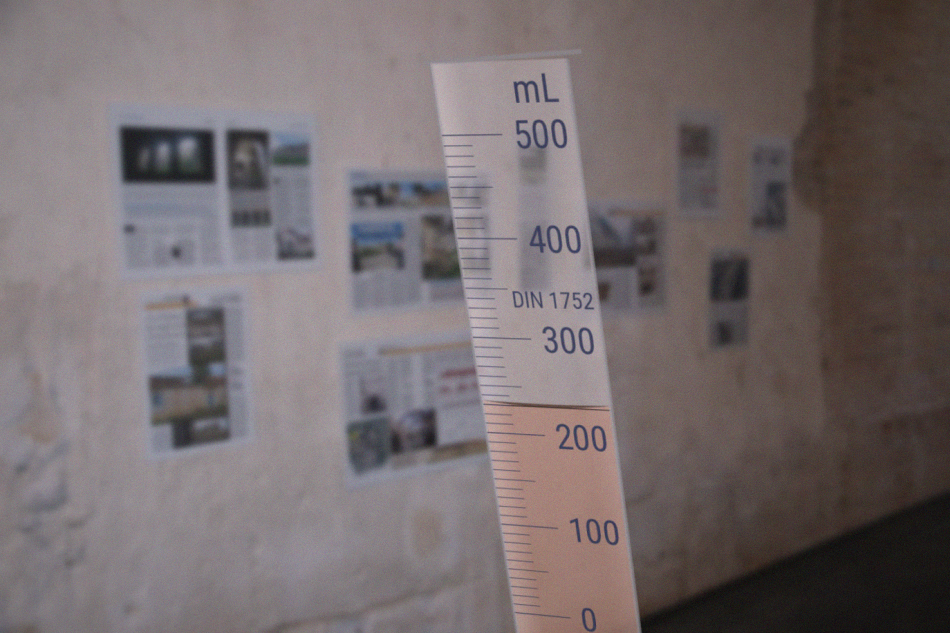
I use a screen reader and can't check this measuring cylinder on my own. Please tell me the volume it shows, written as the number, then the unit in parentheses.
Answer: 230 (mL)
